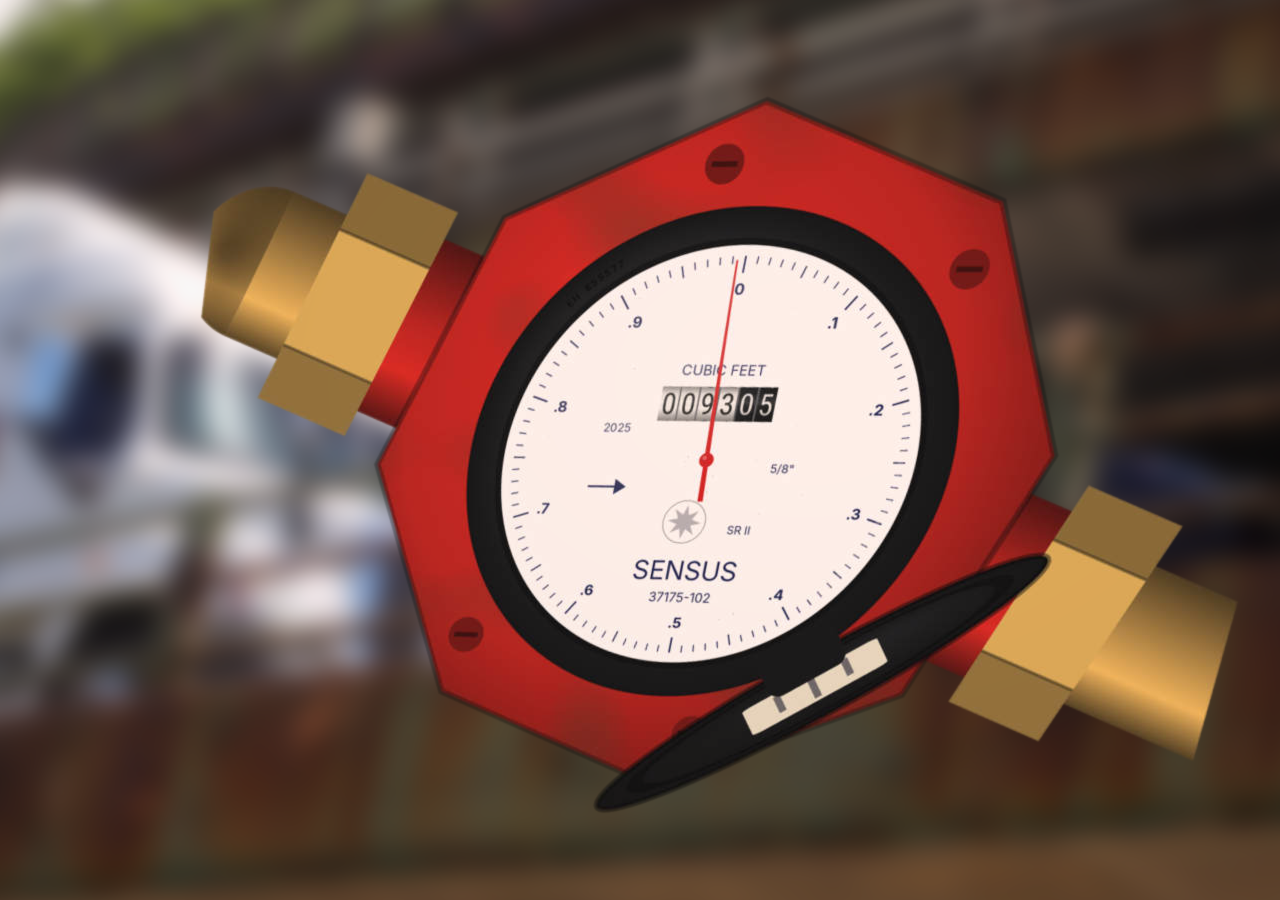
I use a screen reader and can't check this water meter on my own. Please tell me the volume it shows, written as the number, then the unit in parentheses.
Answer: 9304.99 (ft³)
